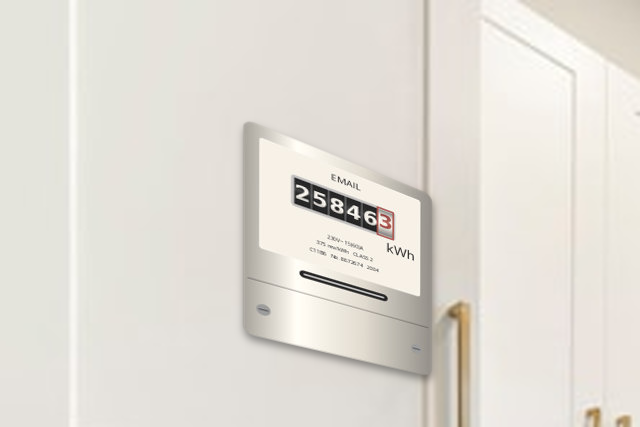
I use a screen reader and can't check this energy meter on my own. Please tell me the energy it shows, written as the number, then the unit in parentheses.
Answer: 25846.3 (kWh)
